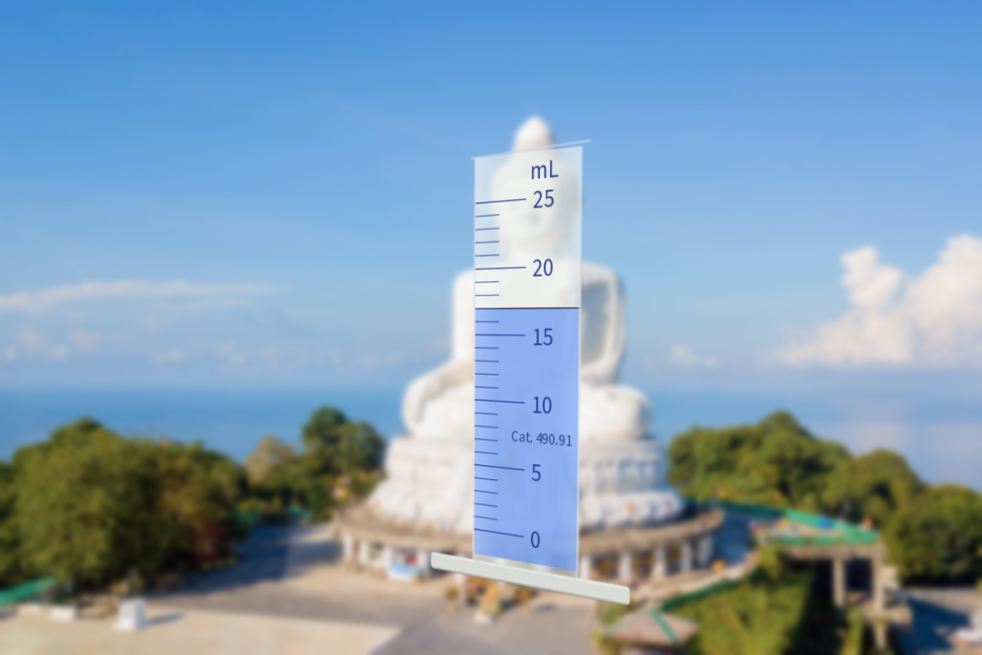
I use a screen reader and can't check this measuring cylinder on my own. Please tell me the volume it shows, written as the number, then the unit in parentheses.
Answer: 17 (mL)
